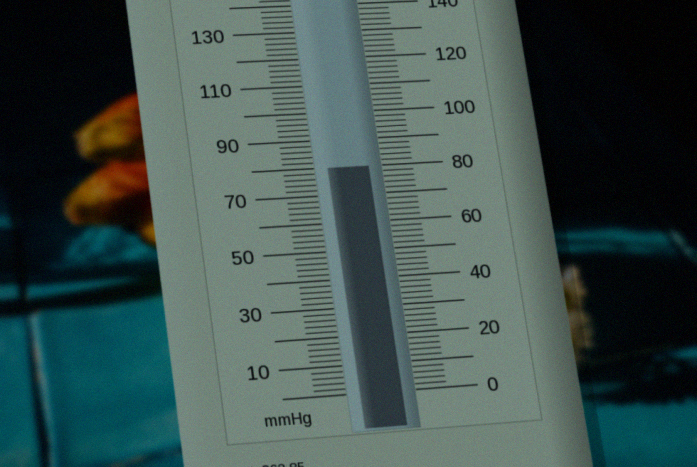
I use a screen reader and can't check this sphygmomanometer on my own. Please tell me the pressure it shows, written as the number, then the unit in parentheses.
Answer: 80 (mmHg)
